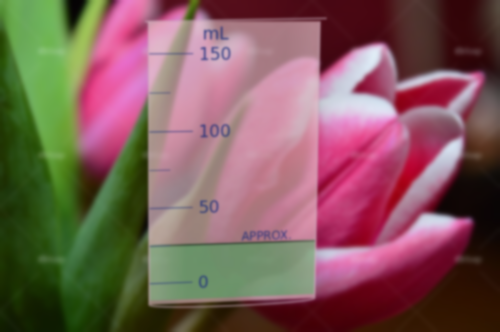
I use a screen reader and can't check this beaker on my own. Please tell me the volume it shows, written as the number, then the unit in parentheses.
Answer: 25 (mL)
